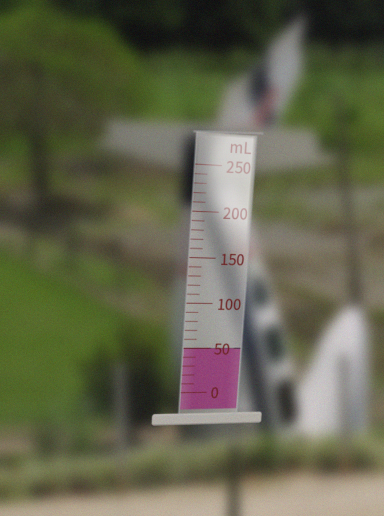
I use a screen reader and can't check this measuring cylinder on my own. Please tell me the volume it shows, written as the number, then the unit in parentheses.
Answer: 50 (mL)
